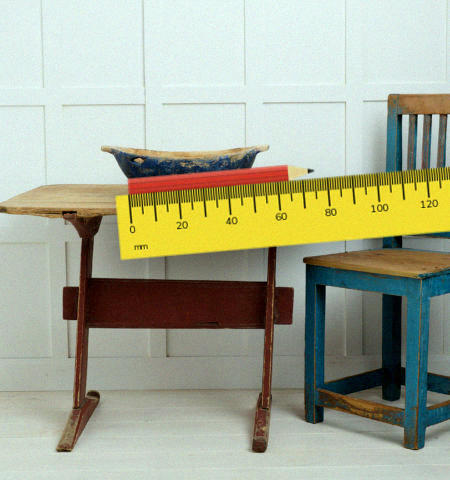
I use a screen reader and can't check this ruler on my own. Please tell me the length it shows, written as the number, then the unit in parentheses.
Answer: 75 (mm)
